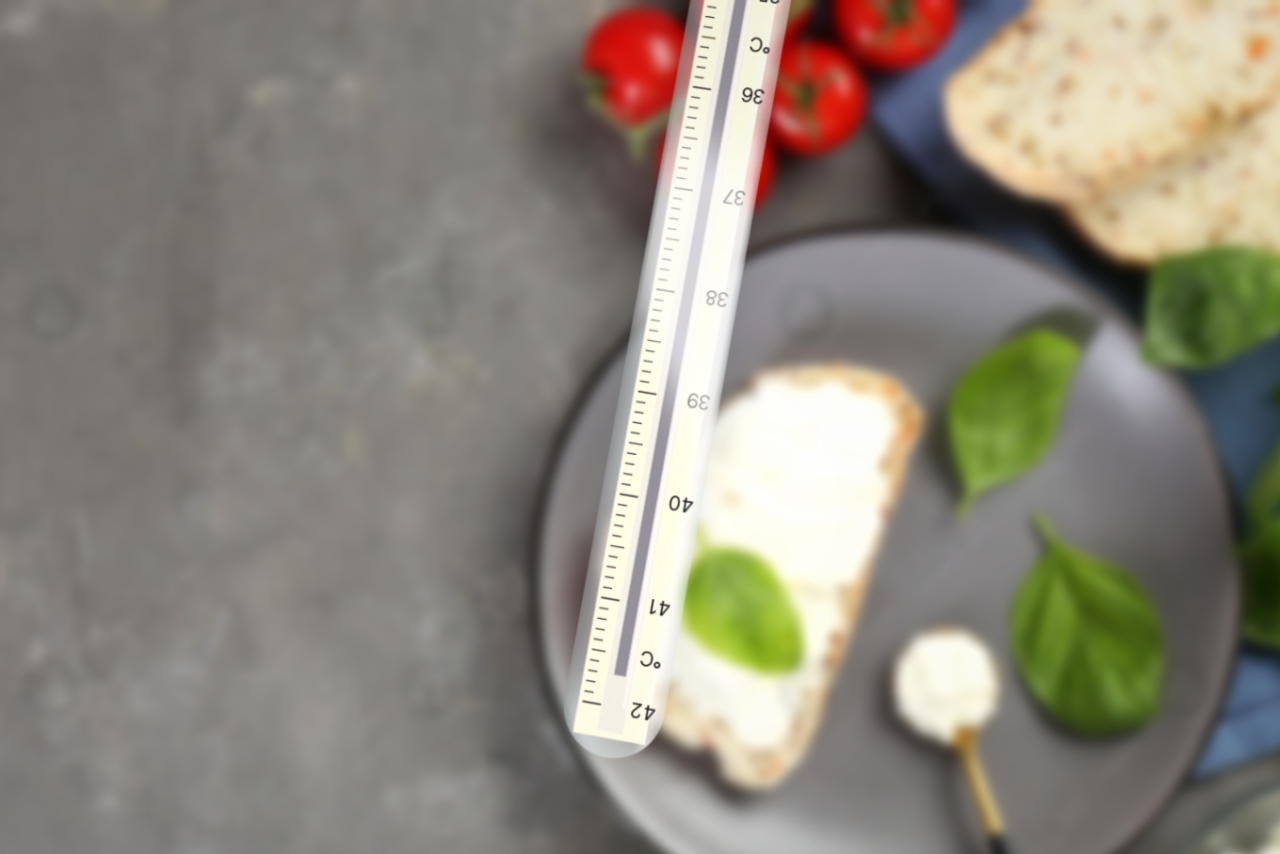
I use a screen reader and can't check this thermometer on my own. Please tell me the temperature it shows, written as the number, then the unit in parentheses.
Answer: 41.7 (°C)
